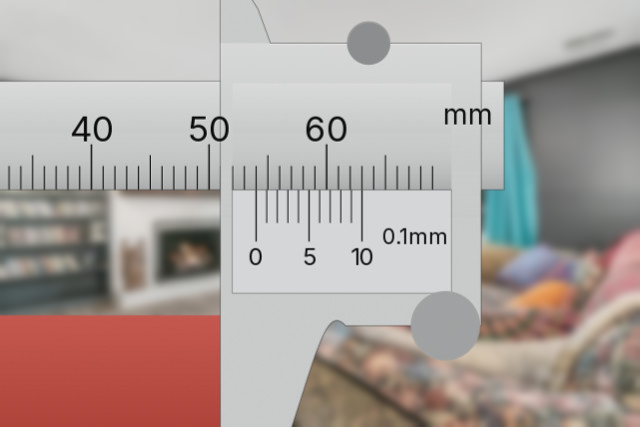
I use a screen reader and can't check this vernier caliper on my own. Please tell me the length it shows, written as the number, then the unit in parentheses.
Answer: 54.0 (mm)
